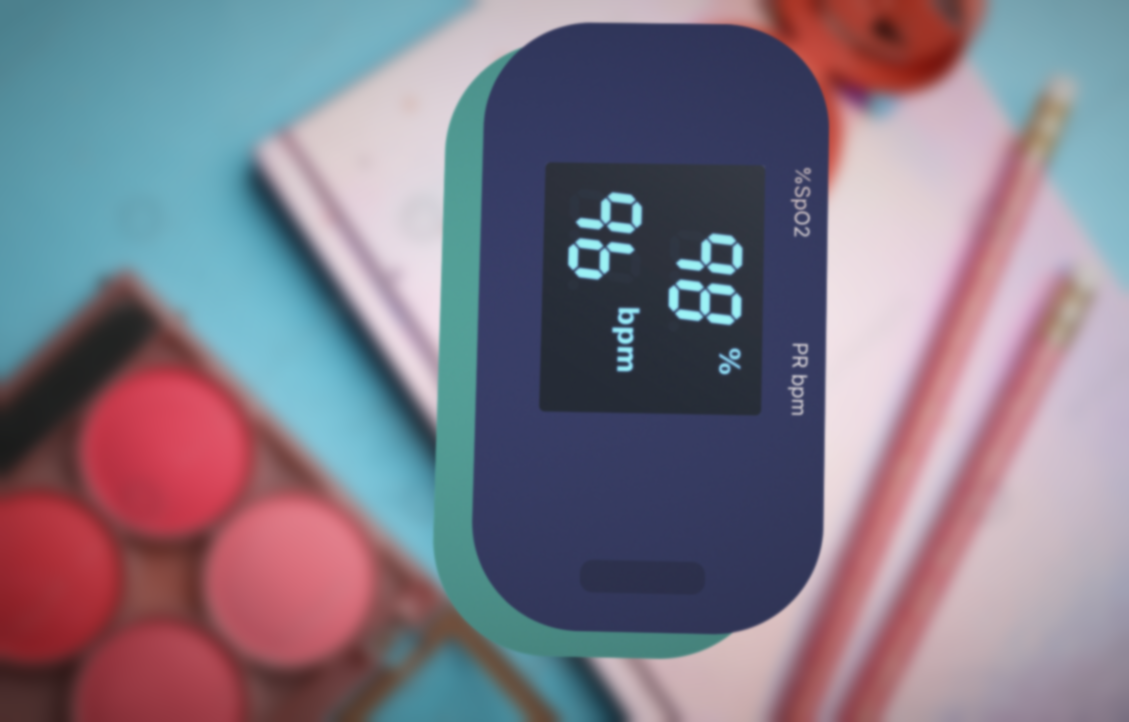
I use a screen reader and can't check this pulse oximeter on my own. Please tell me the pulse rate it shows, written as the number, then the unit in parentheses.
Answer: 96 (bpm)
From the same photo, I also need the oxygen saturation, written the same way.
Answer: 98 (%)
